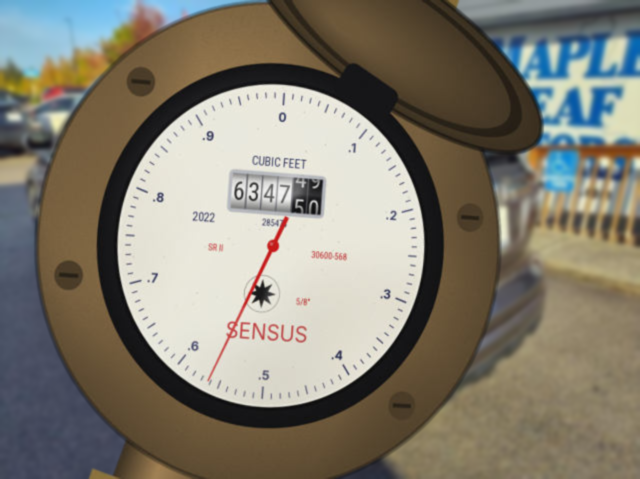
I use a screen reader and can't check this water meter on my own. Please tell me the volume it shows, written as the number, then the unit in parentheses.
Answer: 634749.56 (ft³)
